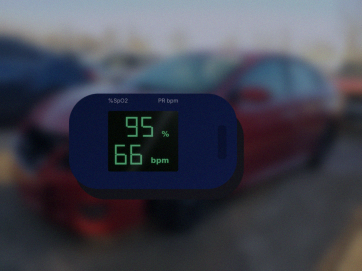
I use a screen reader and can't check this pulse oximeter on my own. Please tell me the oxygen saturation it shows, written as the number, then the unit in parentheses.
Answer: 95 (%)
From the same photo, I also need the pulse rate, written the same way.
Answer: 66 (bpm)
